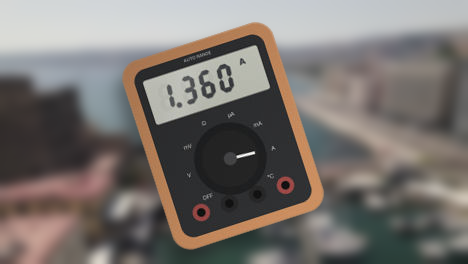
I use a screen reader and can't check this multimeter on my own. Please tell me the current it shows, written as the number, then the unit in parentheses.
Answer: 1.360 (A)
